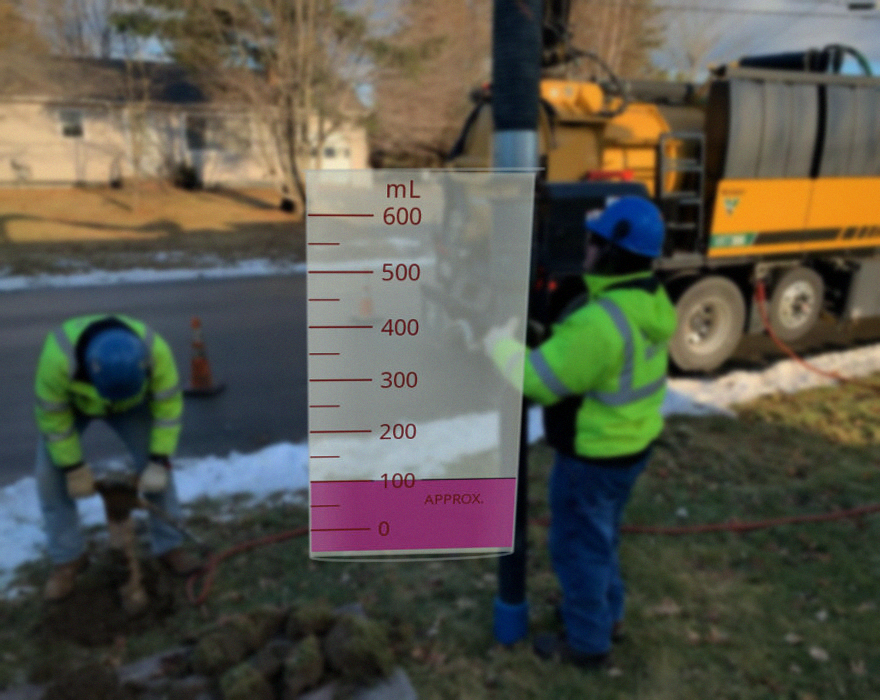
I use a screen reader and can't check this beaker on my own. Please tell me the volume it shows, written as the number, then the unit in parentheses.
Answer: 100 (mL)
